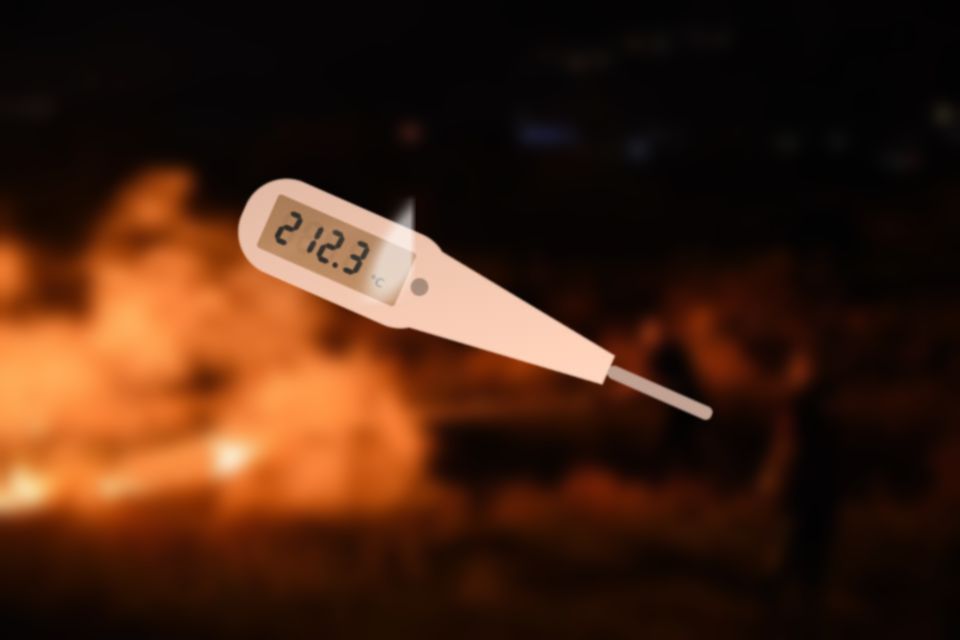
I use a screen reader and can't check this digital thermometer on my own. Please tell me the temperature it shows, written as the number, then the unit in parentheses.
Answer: 212.3 (°C)
